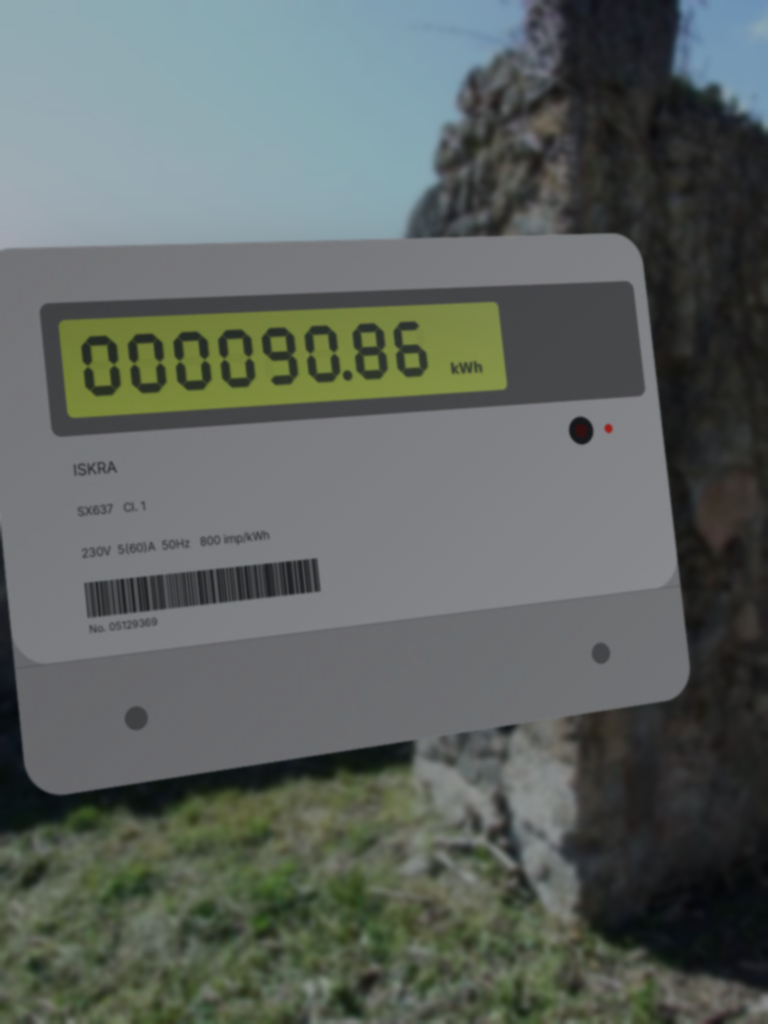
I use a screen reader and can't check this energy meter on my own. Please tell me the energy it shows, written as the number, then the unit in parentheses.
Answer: 90.86 (kWh)
